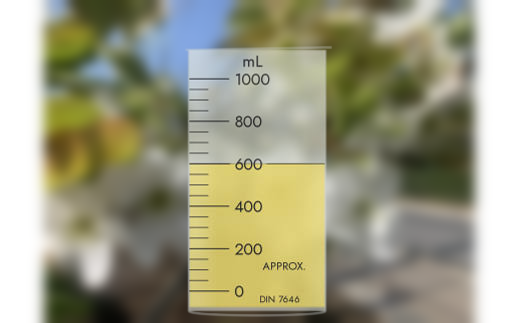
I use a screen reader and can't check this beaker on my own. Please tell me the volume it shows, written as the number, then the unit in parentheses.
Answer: 600 (mL)
